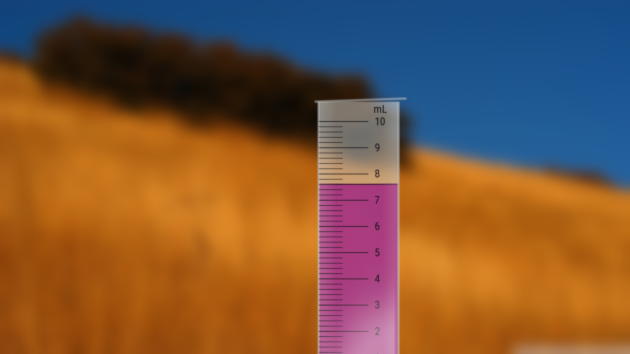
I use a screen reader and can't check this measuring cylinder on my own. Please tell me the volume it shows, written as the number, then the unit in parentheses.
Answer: 7.6 (mL)
